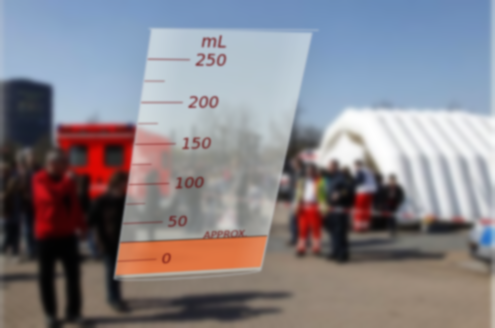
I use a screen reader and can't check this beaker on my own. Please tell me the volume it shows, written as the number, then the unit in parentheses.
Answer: 25 (mL)
